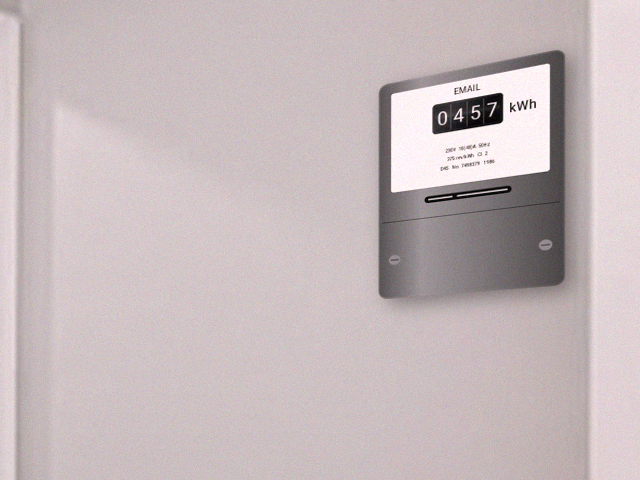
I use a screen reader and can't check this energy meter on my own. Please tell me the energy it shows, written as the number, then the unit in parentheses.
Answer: 457 (kWh)
